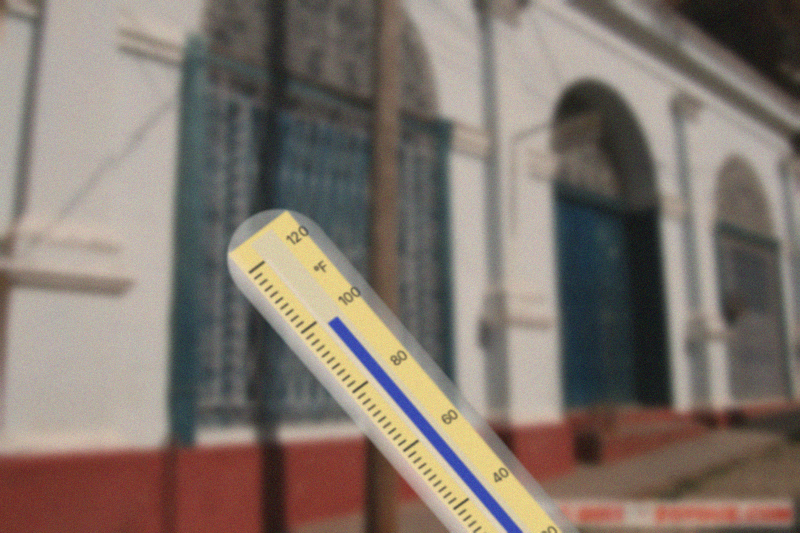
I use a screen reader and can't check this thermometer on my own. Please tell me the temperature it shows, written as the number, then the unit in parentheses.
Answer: 98 (°F)
